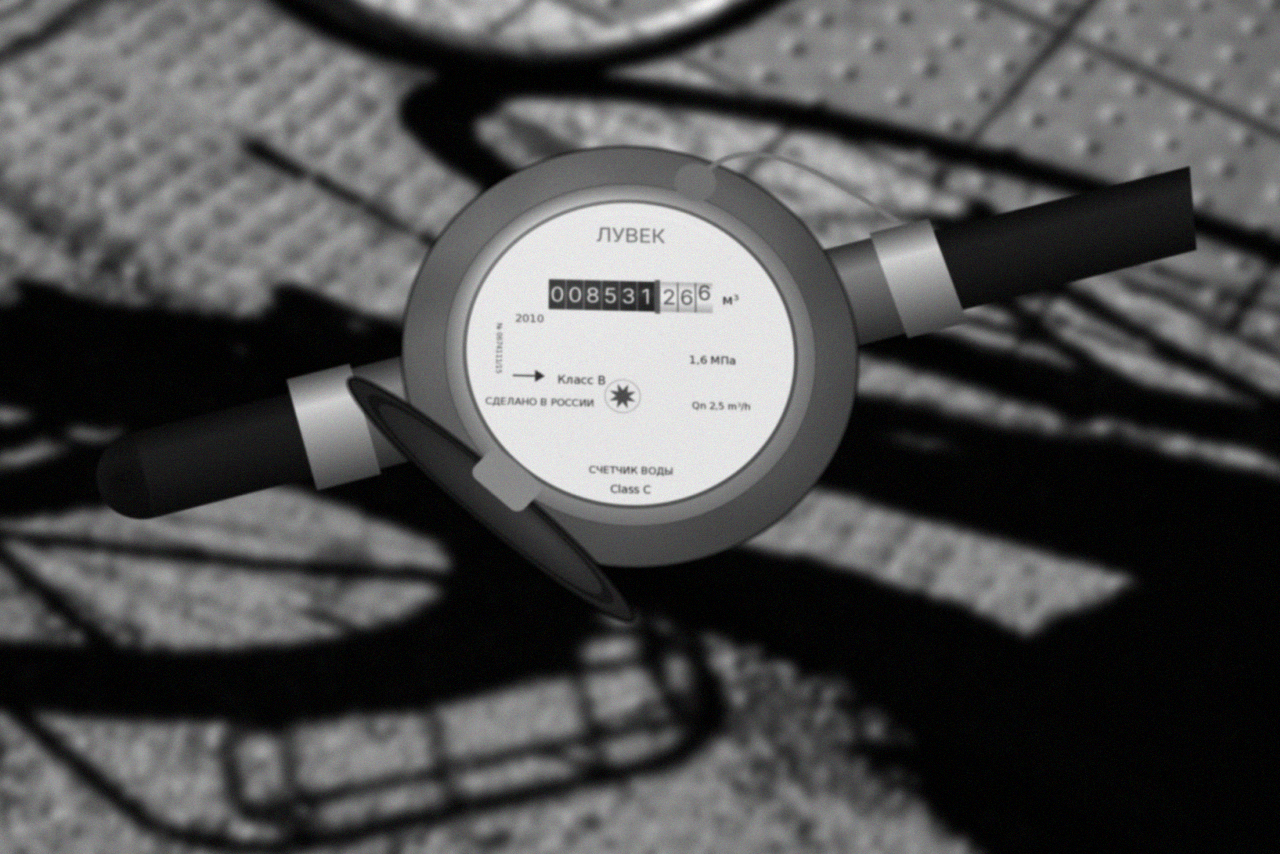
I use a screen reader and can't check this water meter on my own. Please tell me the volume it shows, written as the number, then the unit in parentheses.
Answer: 8531.266 (m³)
